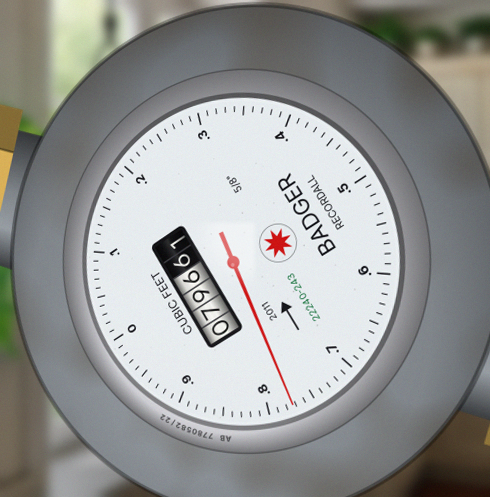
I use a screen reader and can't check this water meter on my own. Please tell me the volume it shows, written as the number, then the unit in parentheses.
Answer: 79660.77 (ft³)
